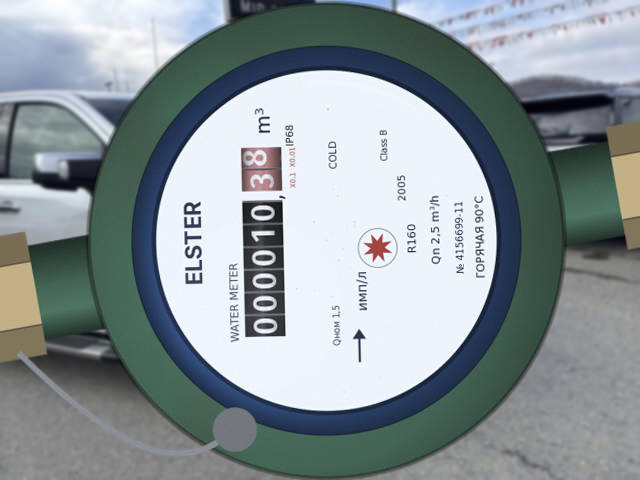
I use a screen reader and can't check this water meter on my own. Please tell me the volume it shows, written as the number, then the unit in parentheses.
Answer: 10.38 (m³)
